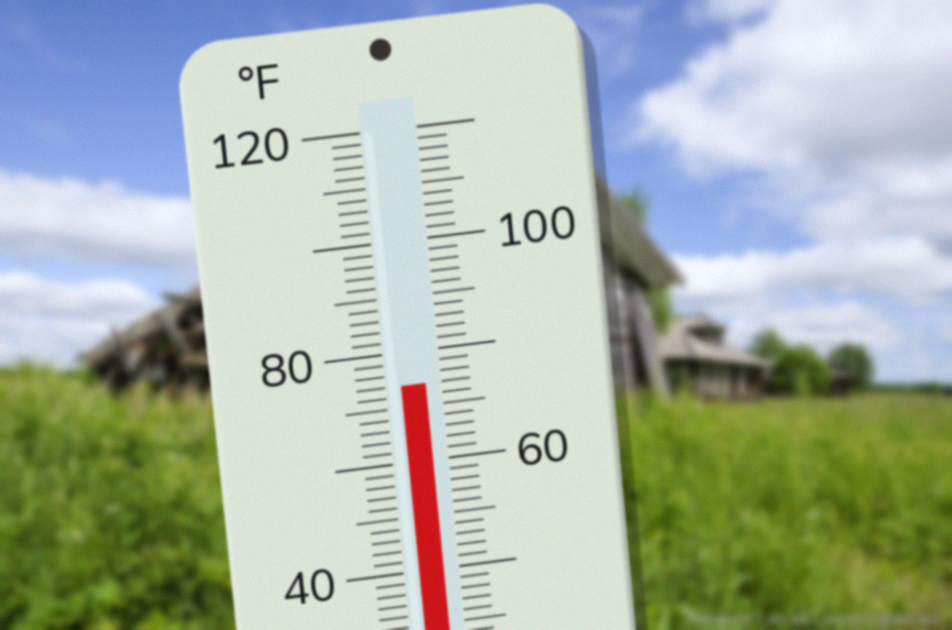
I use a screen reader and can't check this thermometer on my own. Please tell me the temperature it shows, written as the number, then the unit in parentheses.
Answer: 74 (°F)
